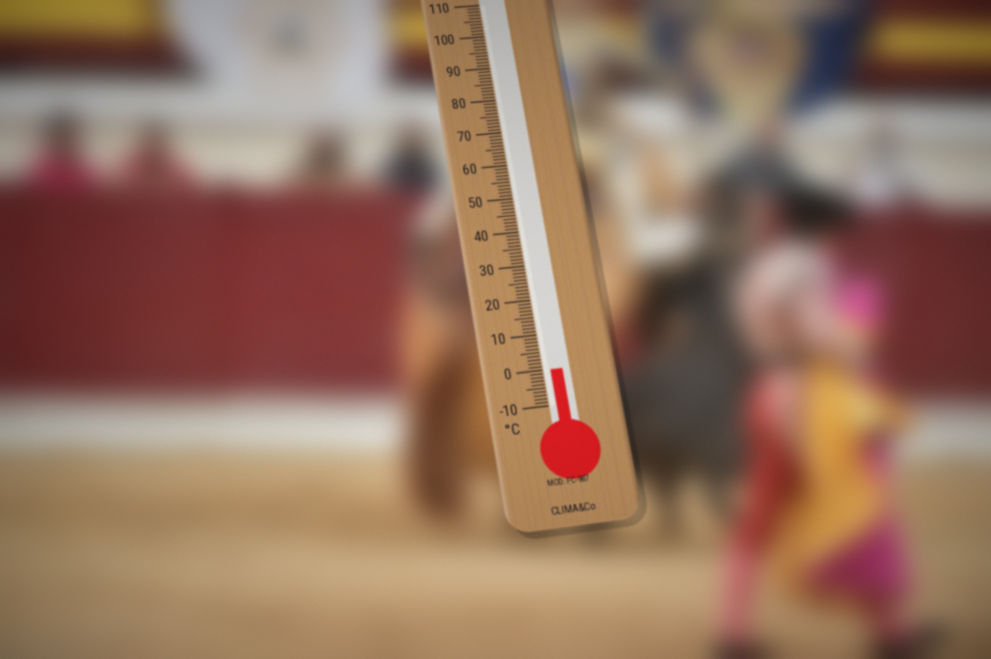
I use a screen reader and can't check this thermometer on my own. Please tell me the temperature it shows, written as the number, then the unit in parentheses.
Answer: 0 (°C)
